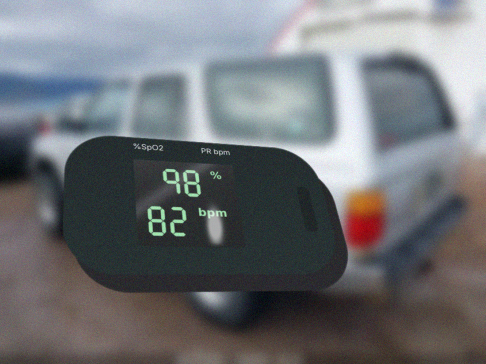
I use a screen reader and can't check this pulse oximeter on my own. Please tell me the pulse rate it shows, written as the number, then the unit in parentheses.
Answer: 82 (bpm)
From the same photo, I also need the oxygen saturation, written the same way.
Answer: 98 (%)
